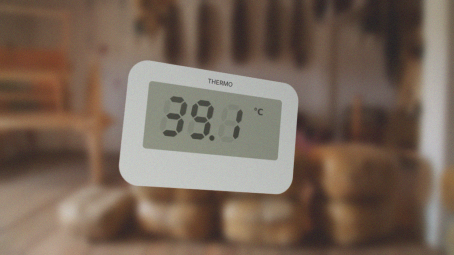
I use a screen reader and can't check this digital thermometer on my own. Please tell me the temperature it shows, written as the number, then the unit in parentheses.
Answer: 39.1 (°C)
